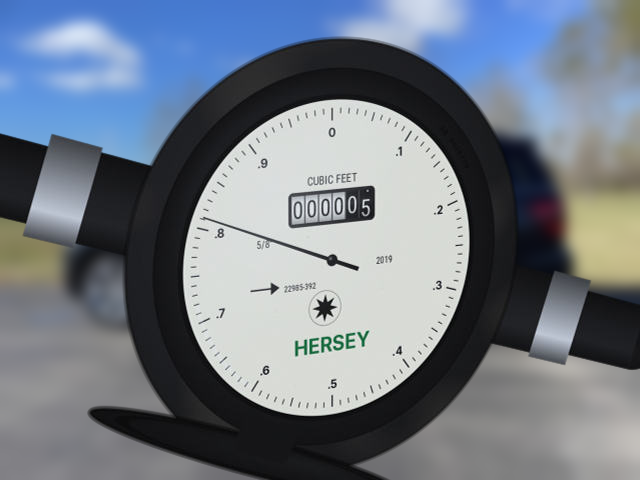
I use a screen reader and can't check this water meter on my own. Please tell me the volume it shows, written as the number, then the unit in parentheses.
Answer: 4.81 (ft³)
